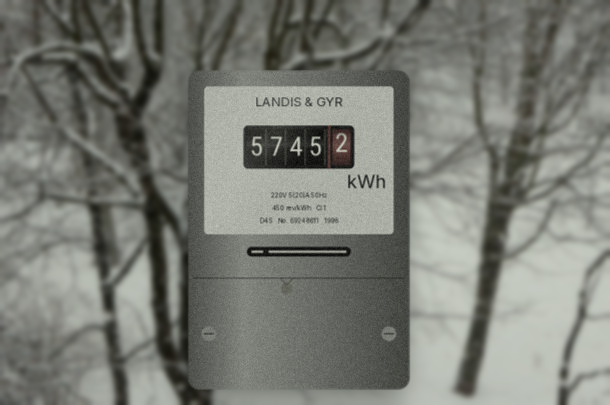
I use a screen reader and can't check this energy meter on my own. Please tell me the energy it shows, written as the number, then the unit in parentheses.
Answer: 5745.2 (kWh)
